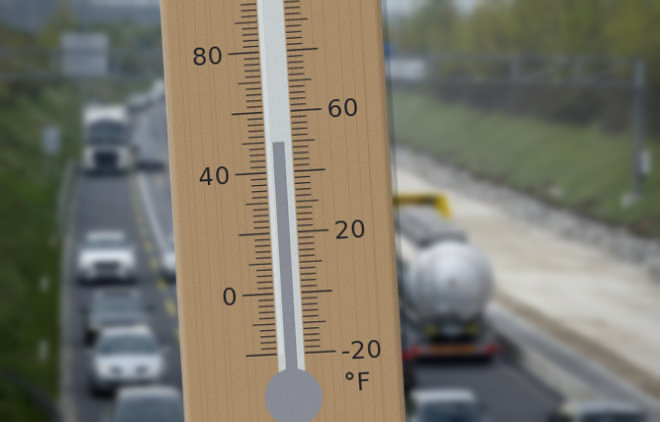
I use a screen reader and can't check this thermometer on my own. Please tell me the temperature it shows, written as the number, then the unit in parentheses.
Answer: 50 (°F)
